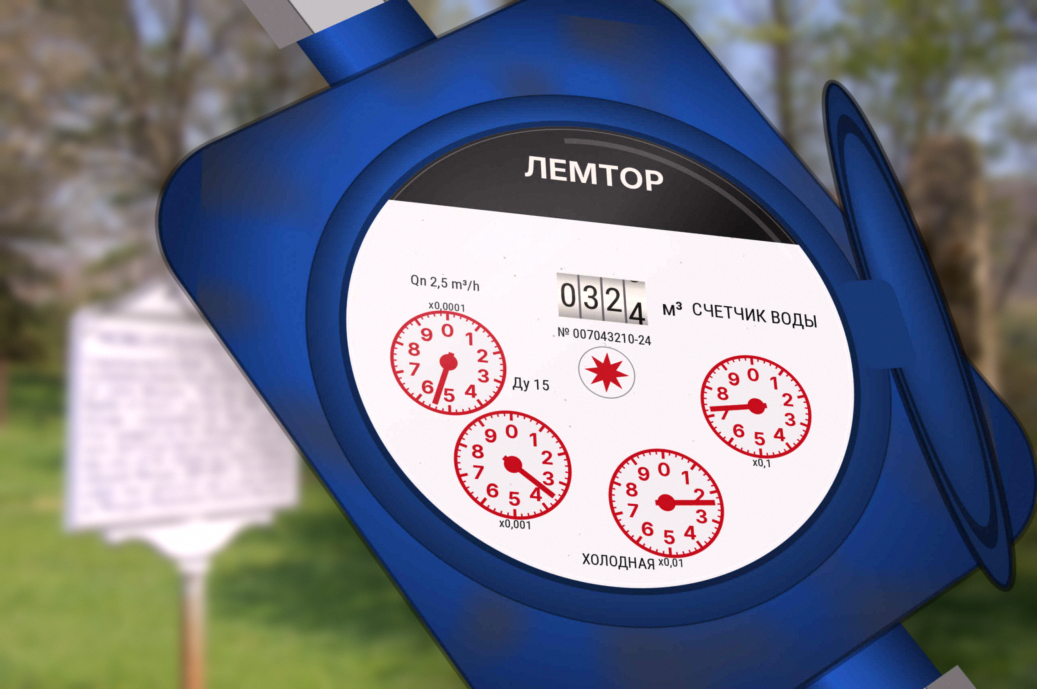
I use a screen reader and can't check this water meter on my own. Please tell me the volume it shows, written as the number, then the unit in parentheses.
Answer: 323.7235 (m³)
